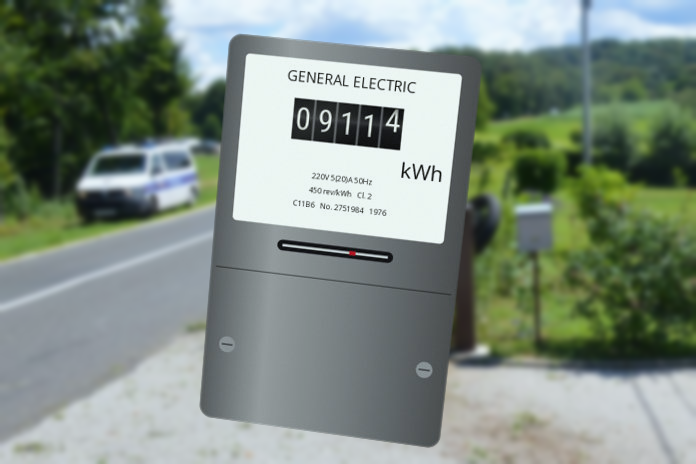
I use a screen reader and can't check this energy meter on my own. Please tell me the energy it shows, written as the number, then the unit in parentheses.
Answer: 9114 (kWh)
